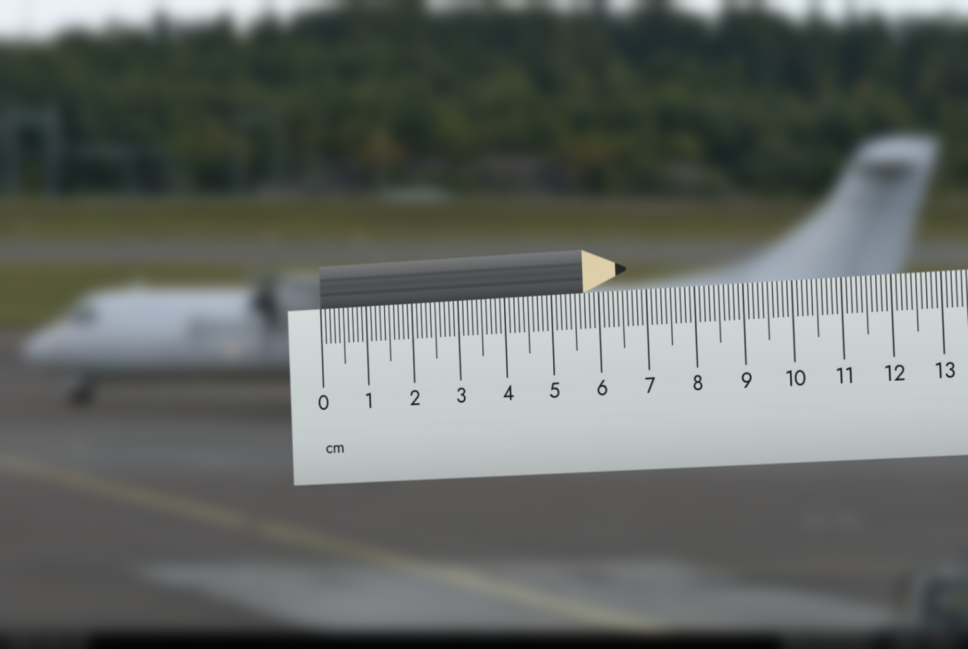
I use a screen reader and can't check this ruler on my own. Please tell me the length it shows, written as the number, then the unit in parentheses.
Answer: 6.6 (cm)
